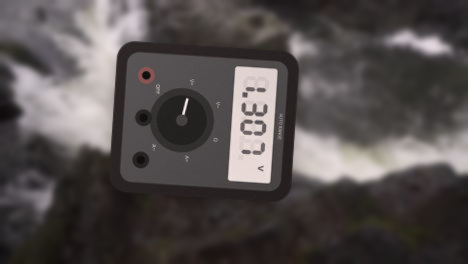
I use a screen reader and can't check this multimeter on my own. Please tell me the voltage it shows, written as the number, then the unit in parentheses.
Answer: 1.307 (V)
